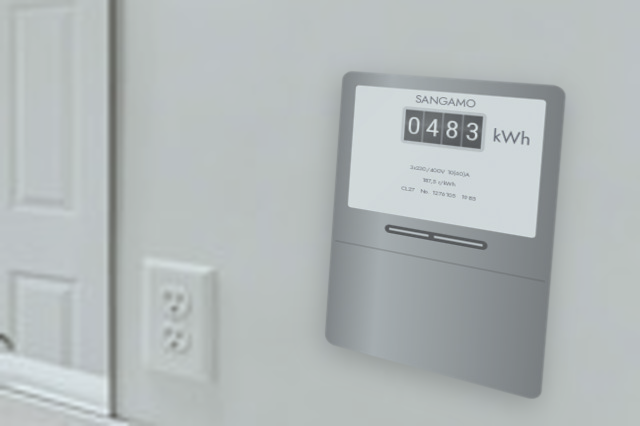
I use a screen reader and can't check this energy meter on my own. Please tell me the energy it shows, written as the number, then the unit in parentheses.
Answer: 483 (kWh)
